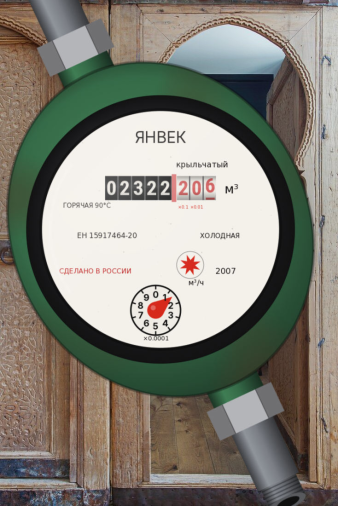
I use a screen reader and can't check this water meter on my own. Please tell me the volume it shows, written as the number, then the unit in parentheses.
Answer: 2322.2061 (m³)
